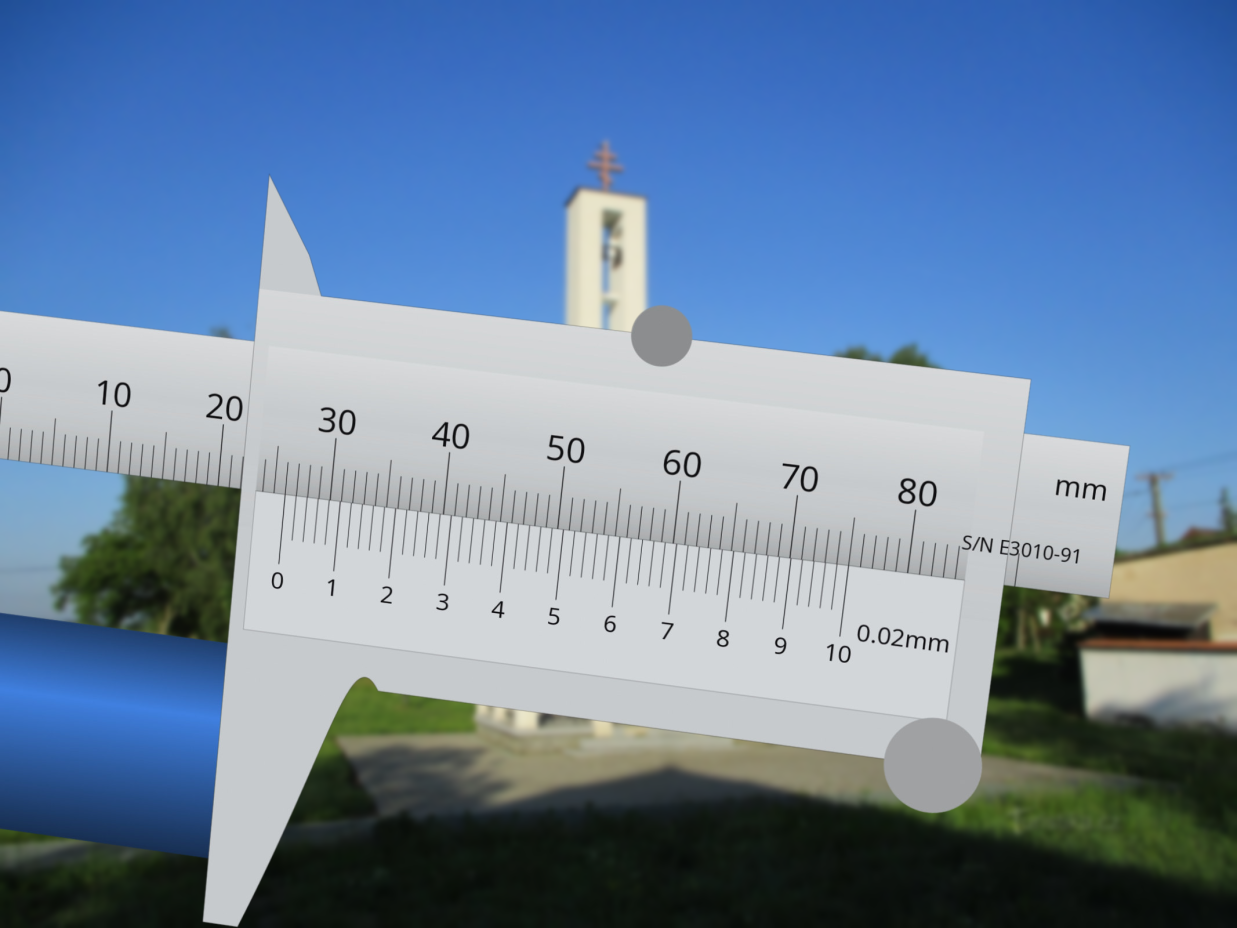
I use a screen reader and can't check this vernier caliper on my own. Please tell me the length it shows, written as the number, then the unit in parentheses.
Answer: 26.0 (mm)
